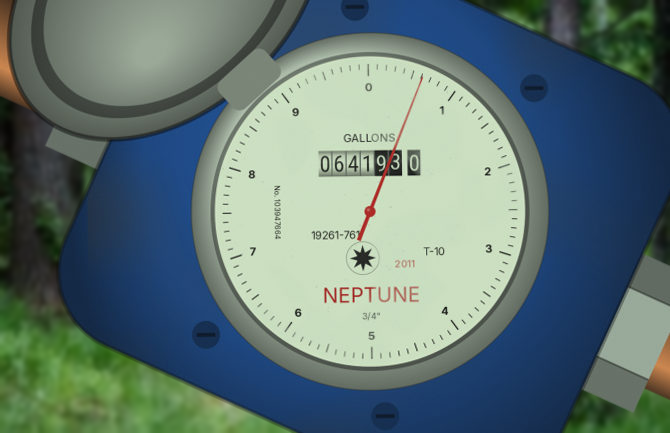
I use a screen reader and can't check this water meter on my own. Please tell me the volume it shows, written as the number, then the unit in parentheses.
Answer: 641930.6 (gal)
